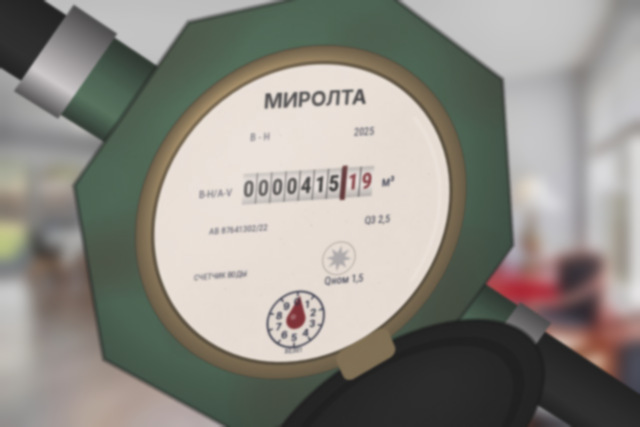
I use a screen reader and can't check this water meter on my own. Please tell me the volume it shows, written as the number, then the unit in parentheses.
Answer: 415.190 (m³)
